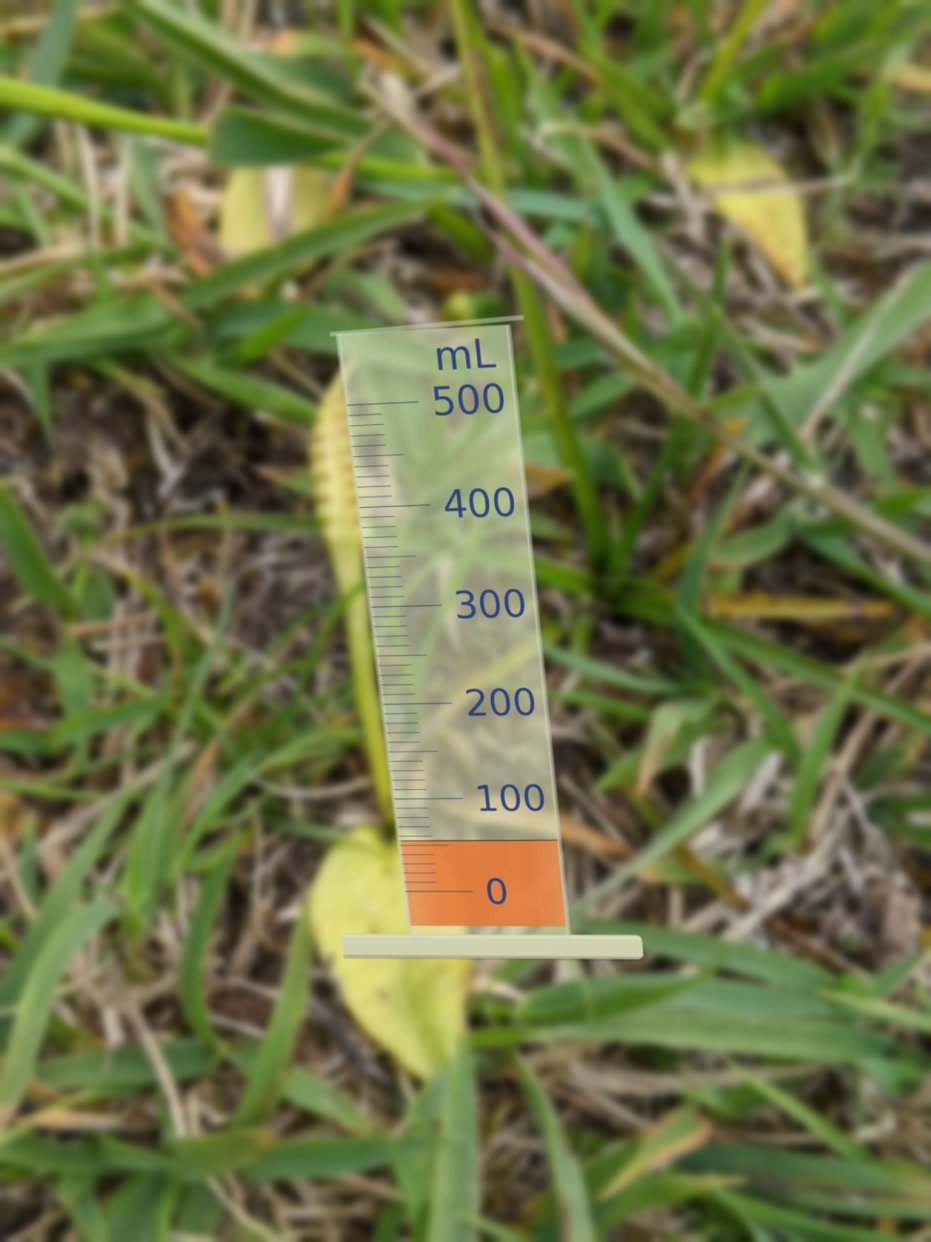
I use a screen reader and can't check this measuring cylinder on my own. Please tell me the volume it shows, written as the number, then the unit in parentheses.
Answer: 55 (mL)
